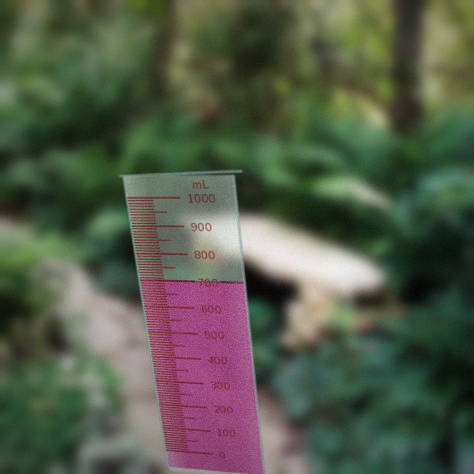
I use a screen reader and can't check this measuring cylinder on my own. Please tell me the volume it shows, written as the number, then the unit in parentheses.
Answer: 700 (mL)
